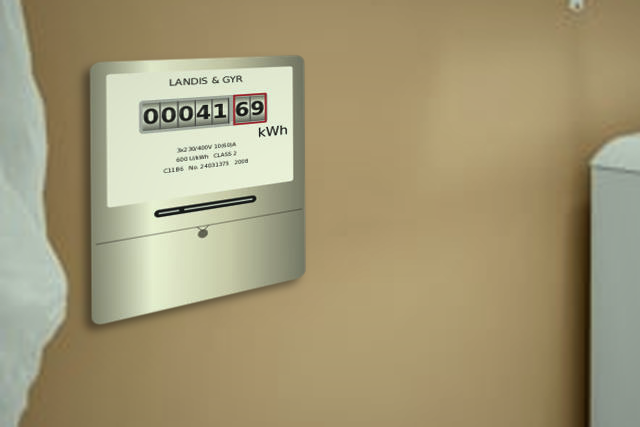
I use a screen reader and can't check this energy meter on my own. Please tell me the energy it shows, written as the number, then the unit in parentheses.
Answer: 41.69 (kWh)
